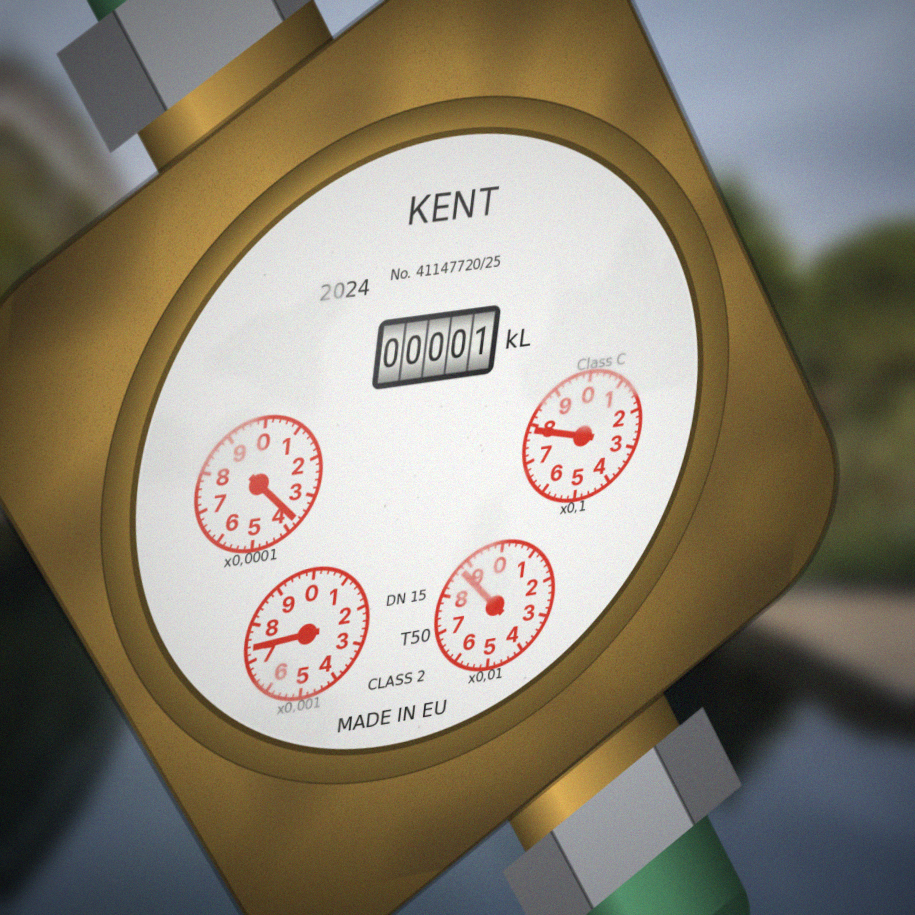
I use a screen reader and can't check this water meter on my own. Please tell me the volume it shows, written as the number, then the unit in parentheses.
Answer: 1.7873 (kL)
